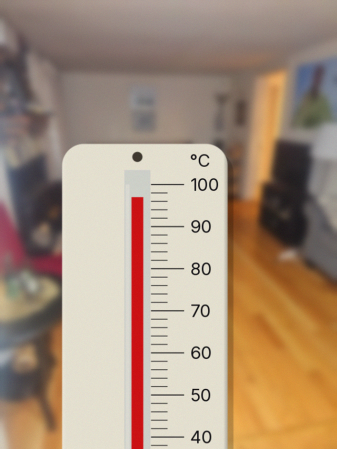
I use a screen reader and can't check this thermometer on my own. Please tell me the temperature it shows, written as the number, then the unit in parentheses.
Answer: 97 (°C)
